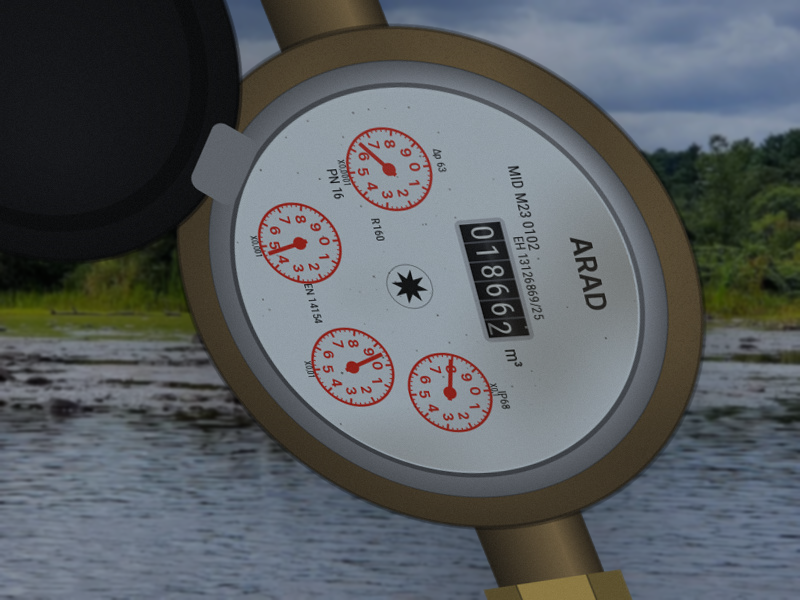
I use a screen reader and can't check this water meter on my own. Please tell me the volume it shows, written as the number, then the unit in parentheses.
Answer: 18661.7946 (m³)
